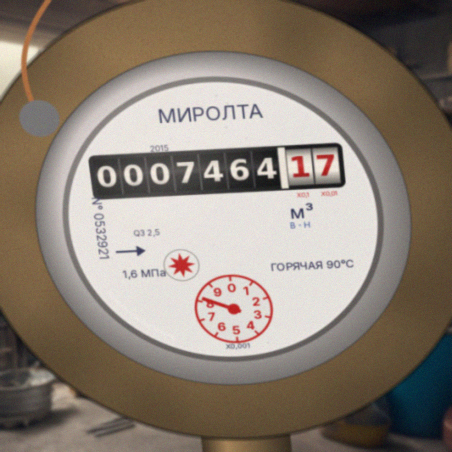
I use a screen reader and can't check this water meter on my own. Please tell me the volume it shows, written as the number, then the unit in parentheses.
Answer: 7464.178 (m³)
